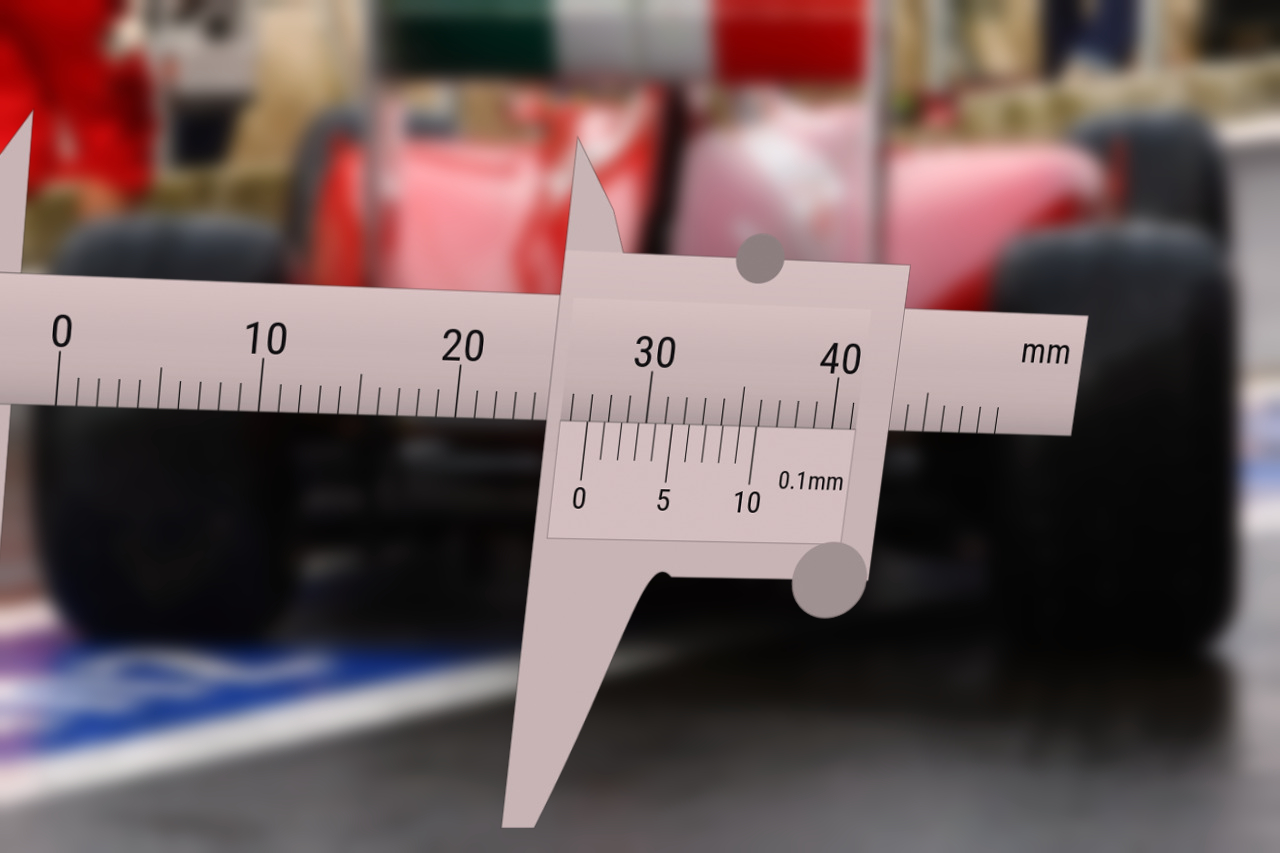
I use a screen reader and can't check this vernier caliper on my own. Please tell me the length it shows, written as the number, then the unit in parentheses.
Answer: 26.9 (mm)
